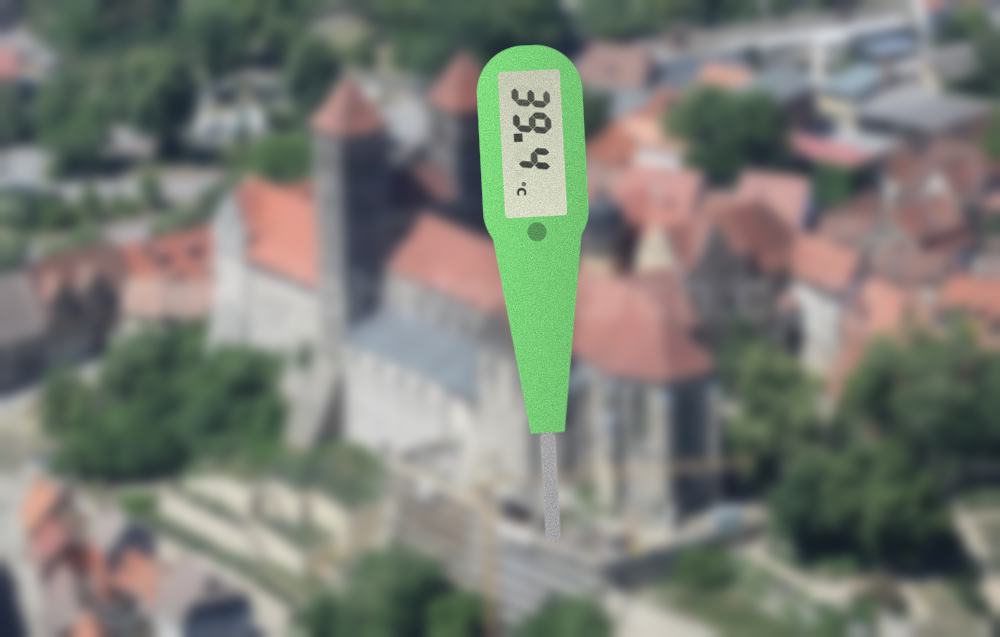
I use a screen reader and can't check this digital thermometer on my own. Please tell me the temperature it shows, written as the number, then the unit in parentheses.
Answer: 39.4 (°C)
